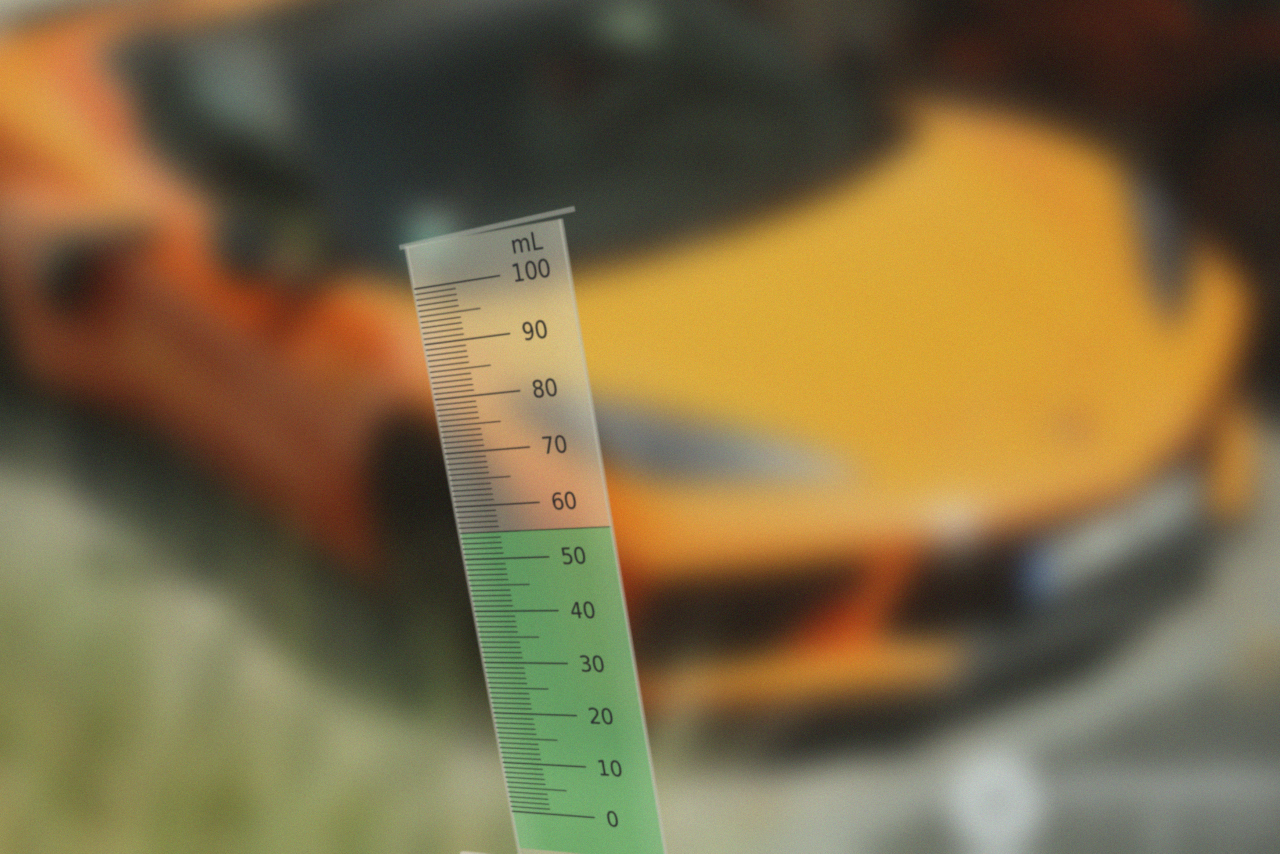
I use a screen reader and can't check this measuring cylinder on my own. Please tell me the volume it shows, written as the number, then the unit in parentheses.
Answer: 55 (mL)
